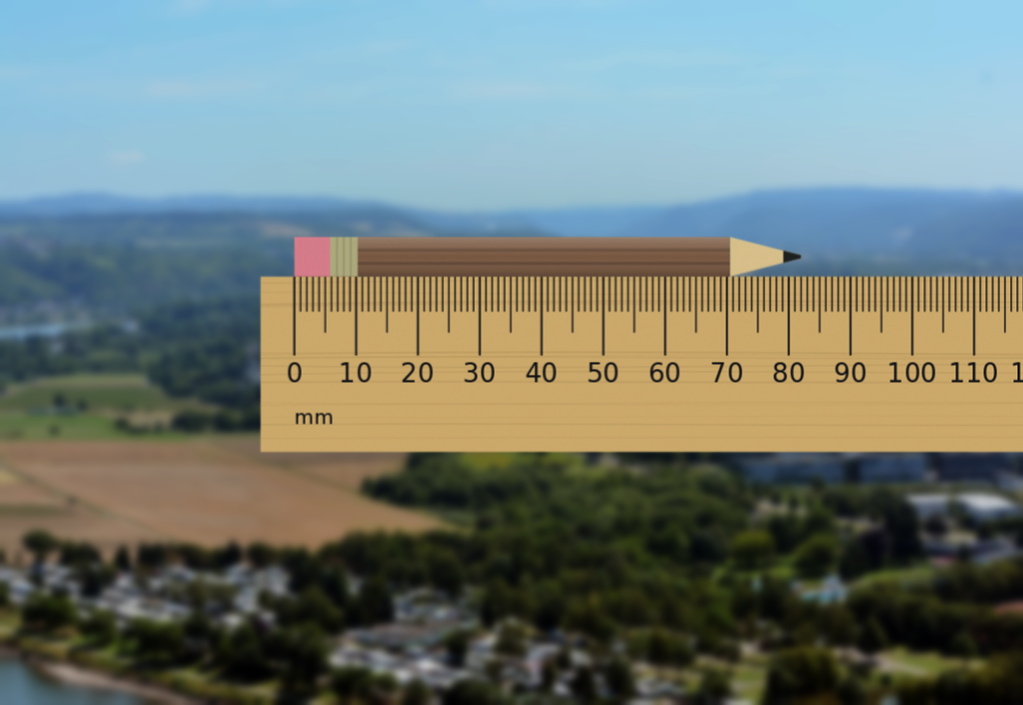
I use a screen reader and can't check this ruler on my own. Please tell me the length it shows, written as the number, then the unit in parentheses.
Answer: 82 (mm)
